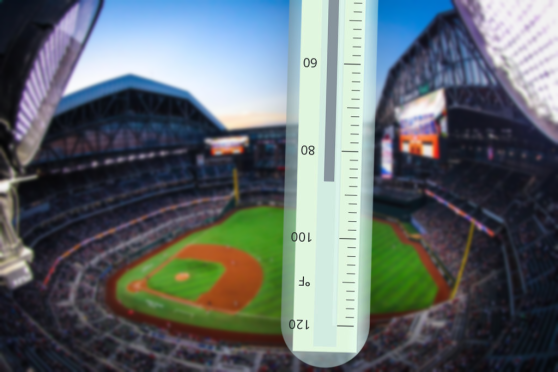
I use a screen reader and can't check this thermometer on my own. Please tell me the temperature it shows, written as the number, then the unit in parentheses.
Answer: 87 (°F)
